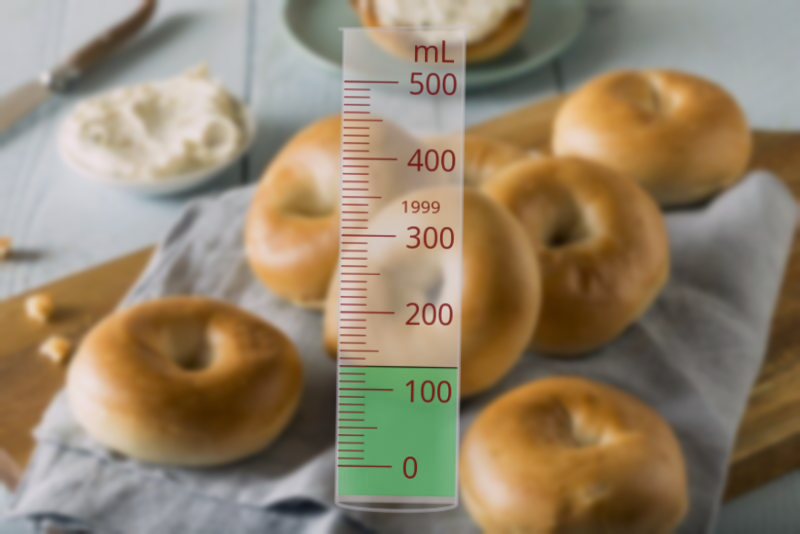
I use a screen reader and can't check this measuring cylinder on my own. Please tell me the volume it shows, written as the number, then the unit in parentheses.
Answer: 130 (mL)
